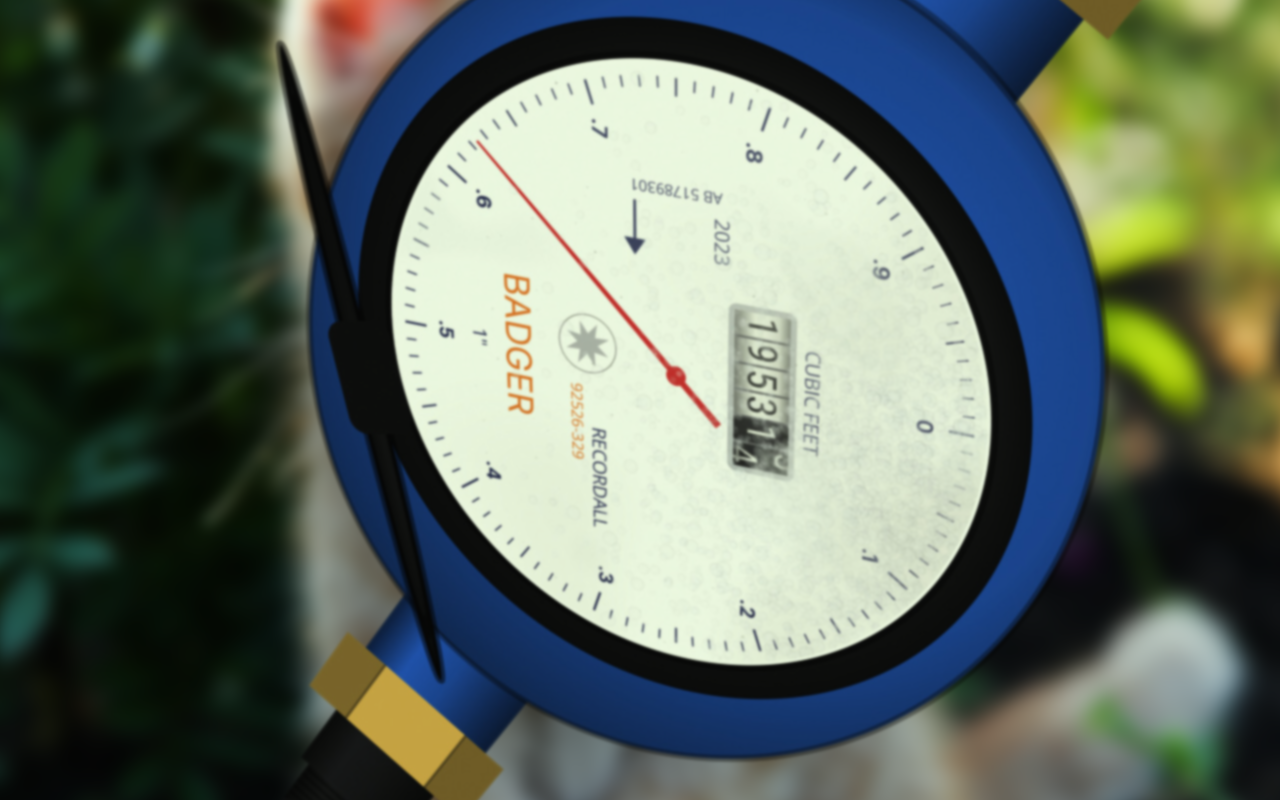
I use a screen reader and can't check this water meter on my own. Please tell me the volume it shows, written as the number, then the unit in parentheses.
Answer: 195313.62 (ft³)
